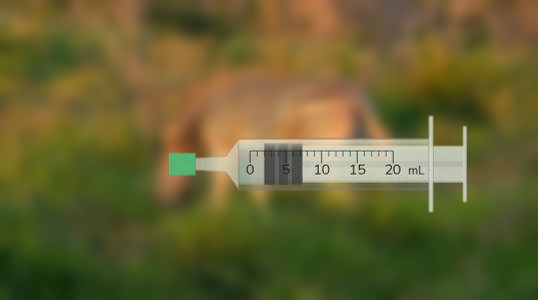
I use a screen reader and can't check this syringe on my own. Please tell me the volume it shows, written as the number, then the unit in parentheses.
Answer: 2 (mL)
